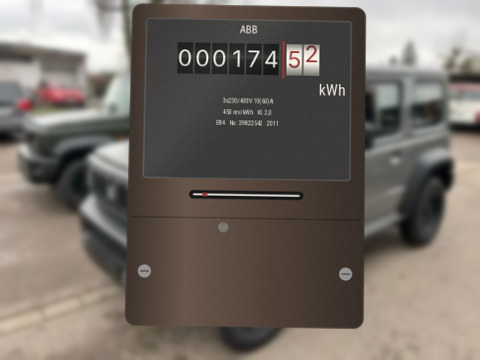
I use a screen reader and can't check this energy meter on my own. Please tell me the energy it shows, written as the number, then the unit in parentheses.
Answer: 174.52 (kWh)
